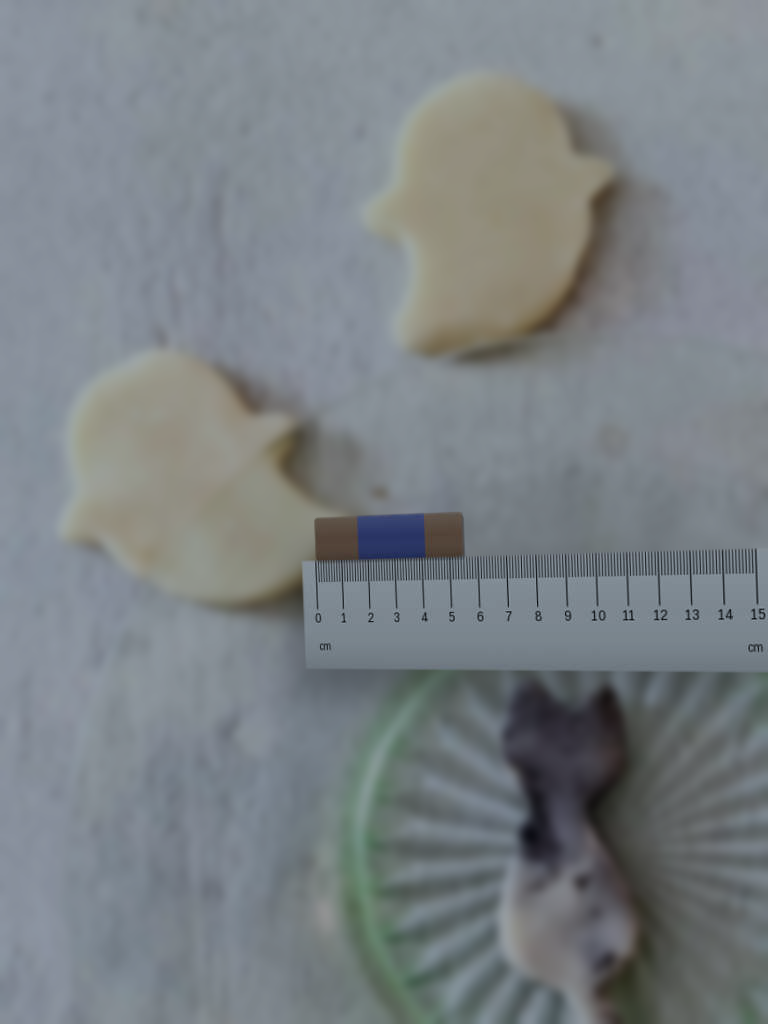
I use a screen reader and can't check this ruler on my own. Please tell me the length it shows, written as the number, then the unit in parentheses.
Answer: 5.5 (cm)
